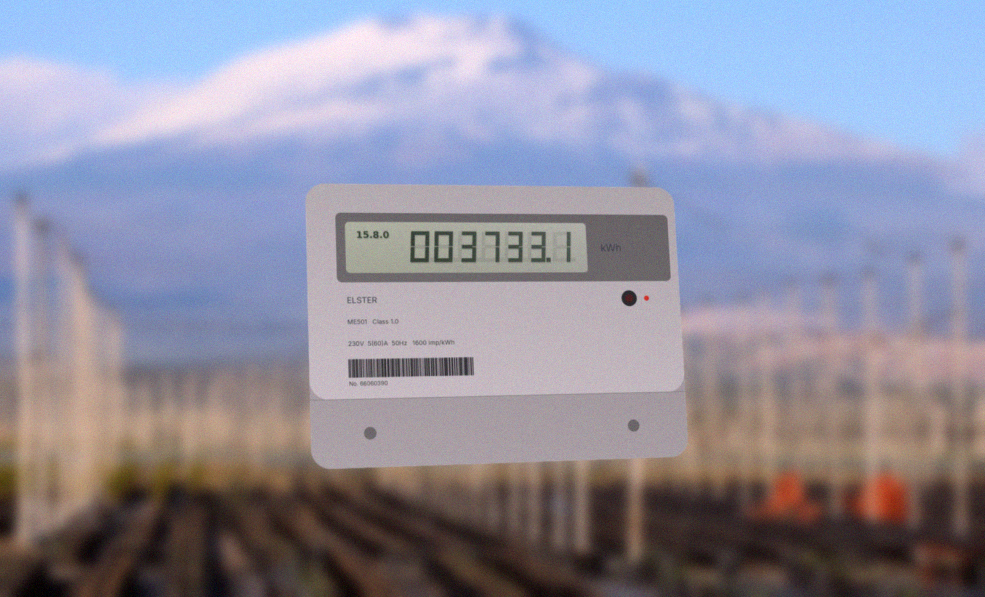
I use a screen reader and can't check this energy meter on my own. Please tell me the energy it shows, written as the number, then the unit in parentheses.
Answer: 3733.1 (kWh)
